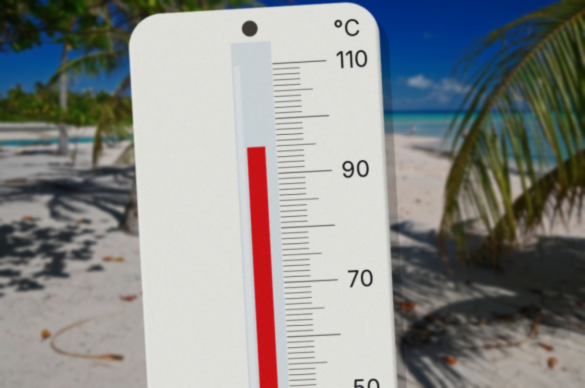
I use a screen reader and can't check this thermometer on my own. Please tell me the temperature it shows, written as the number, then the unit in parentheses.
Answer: 95 (°C)
